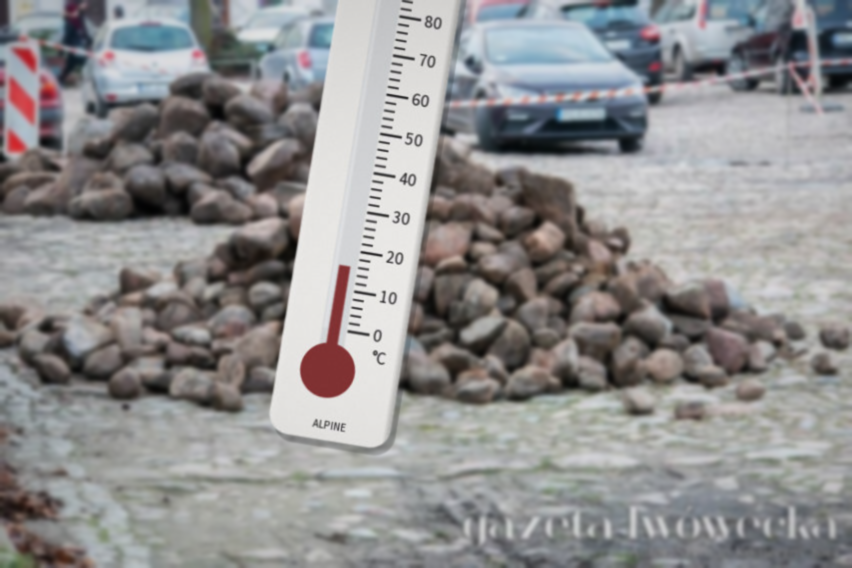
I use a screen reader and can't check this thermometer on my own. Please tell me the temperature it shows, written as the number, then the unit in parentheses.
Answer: 16 (°C)
